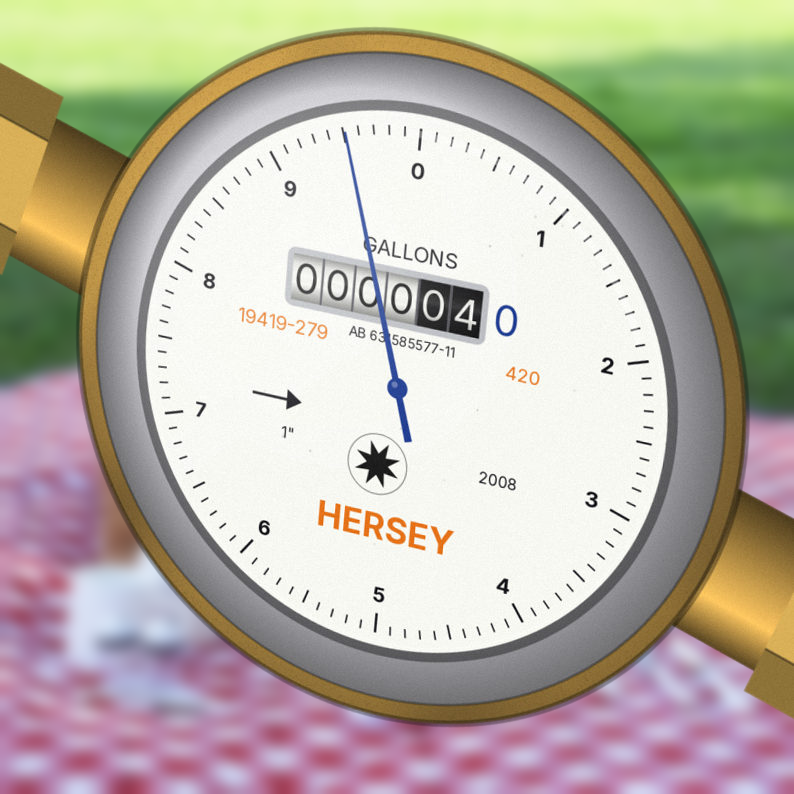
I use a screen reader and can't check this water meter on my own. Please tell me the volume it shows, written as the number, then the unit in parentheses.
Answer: 39.5 (gal)
